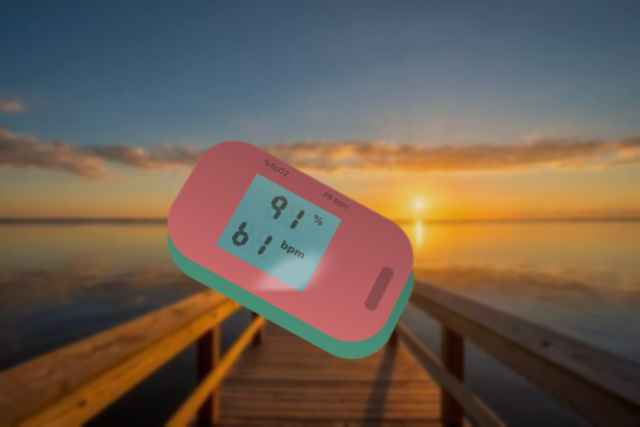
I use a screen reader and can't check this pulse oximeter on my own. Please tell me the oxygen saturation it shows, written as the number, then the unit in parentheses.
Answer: 91 (%)
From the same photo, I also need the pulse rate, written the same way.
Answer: 61 (bpm)
